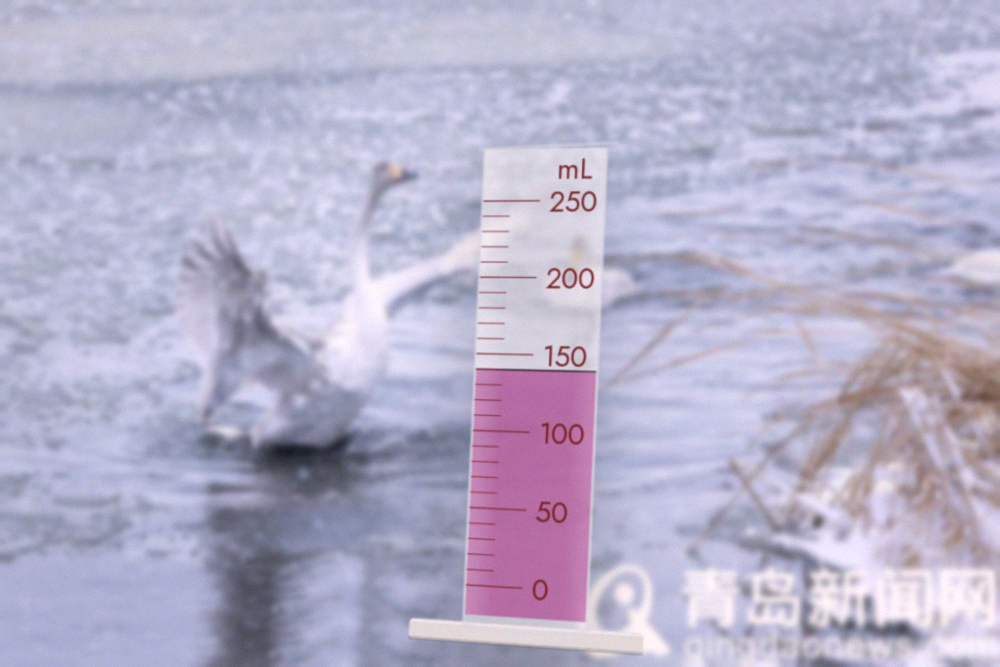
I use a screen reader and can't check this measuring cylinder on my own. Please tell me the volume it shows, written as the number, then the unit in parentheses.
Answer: 140 (mL)
